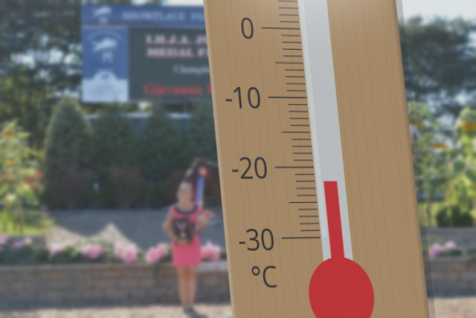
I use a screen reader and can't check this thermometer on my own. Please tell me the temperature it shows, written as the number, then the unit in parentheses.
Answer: -22 (°C)
